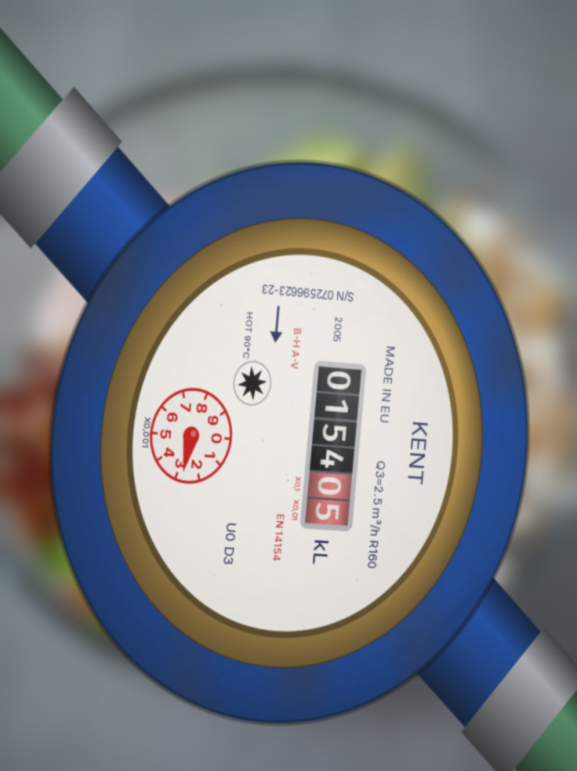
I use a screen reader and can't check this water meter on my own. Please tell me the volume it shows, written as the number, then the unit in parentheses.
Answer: 154.052 (kL)
